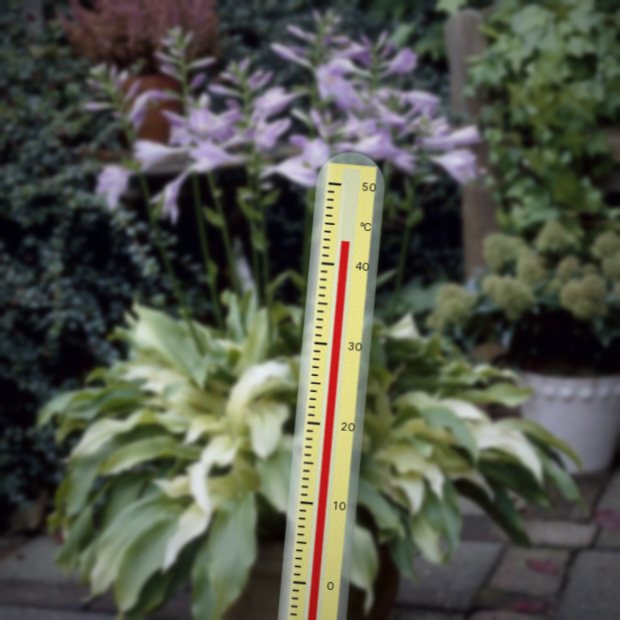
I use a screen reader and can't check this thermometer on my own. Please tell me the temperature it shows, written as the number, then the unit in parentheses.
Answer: 43 (°C)
